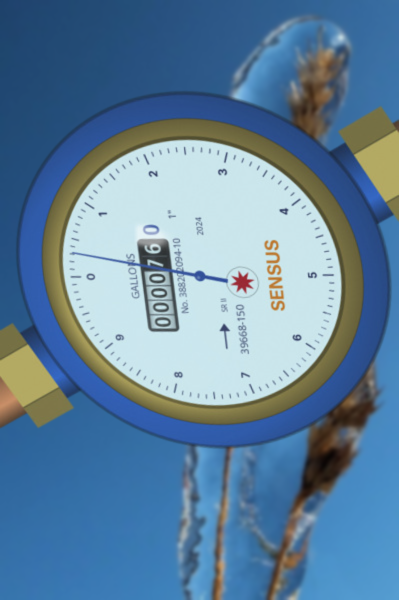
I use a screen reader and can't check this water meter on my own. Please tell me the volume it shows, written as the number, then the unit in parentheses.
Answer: 760.3 (gal)
